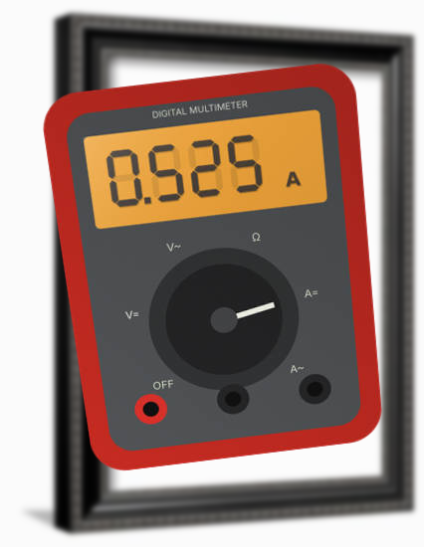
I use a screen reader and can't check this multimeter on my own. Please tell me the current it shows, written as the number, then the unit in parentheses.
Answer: 0.525 (A)
